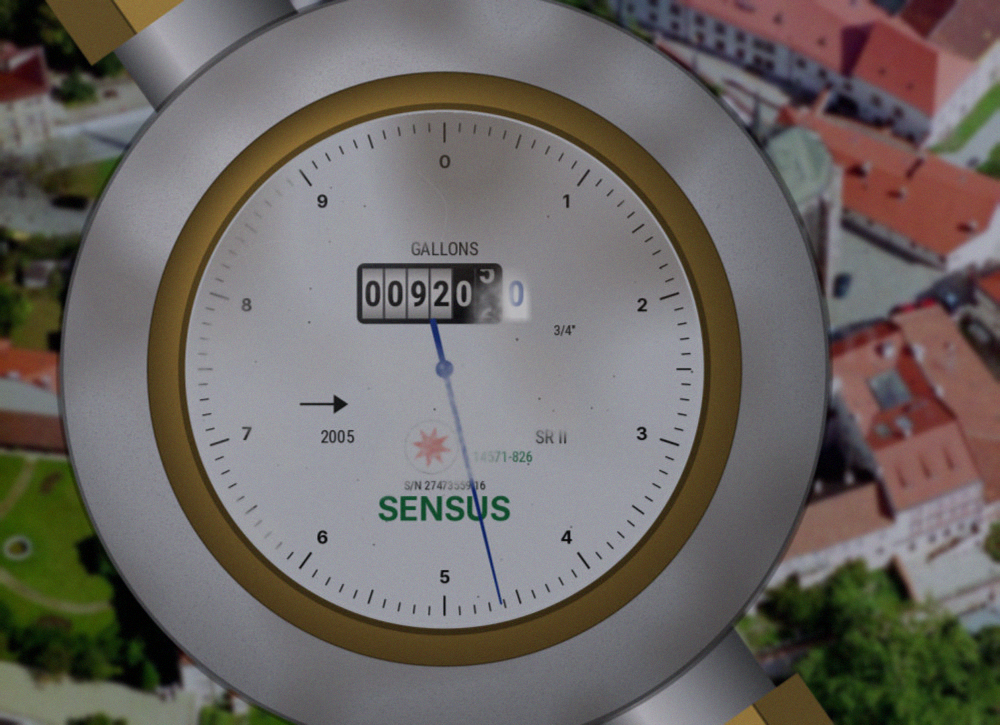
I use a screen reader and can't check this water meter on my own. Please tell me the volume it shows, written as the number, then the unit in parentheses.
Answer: 92054.6 (gal)
